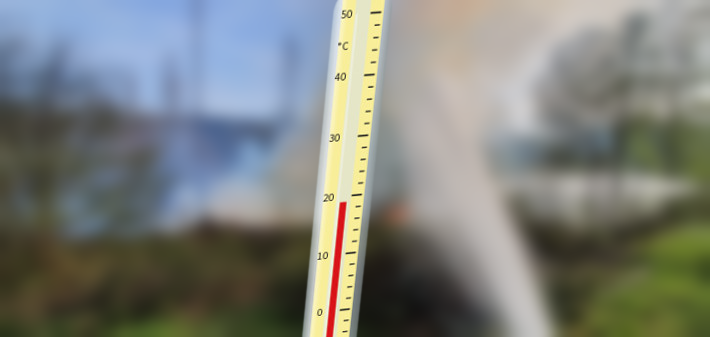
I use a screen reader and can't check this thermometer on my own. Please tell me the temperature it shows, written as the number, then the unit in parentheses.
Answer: 19 (°C)
